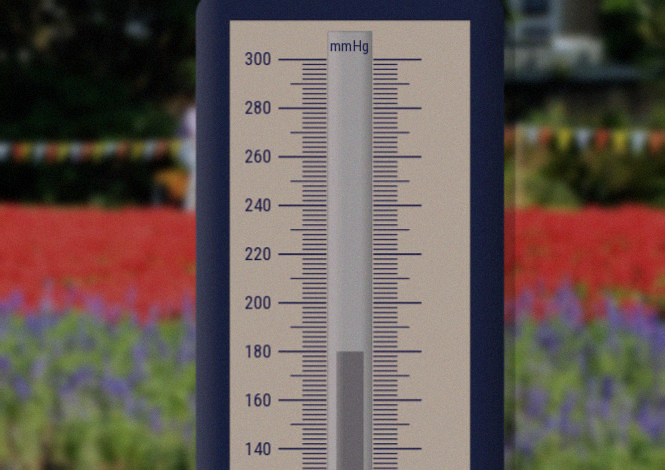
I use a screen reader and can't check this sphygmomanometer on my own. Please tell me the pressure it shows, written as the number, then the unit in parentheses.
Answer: 180 (mmHg)
